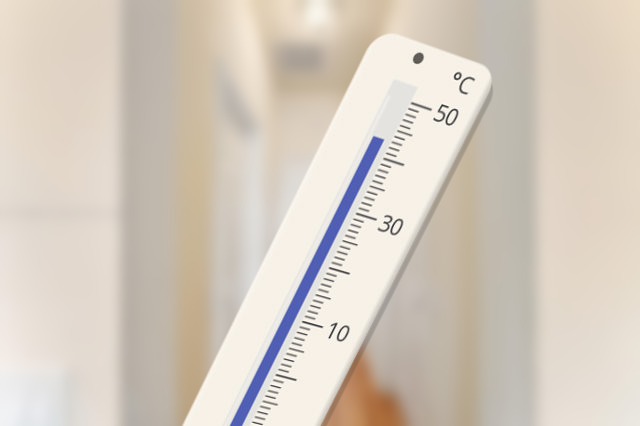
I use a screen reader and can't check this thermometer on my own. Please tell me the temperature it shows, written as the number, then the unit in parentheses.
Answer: 43 (°C)
